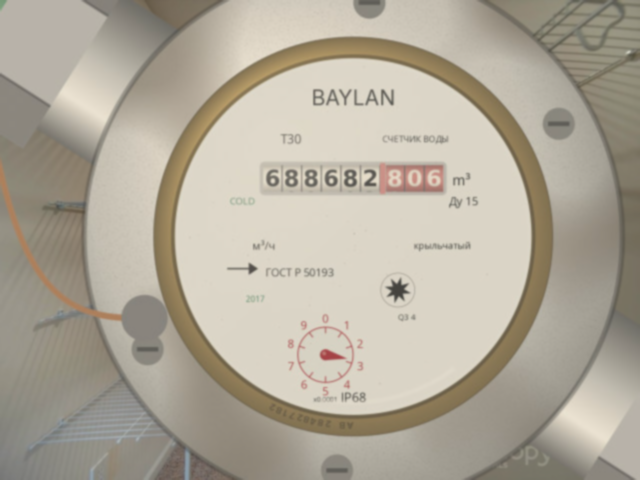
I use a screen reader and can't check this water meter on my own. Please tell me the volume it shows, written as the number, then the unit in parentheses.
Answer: 688682.8062 (m³)
